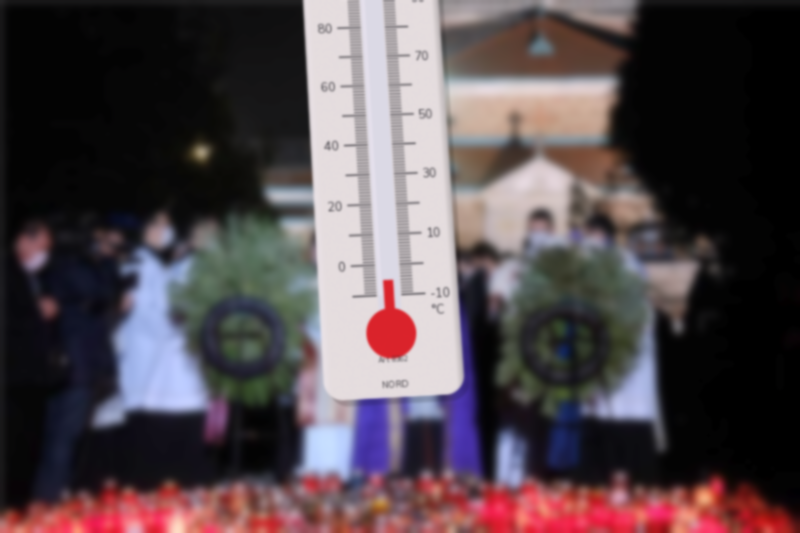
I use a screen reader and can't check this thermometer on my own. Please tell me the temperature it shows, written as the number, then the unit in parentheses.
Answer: -5 (°C)
